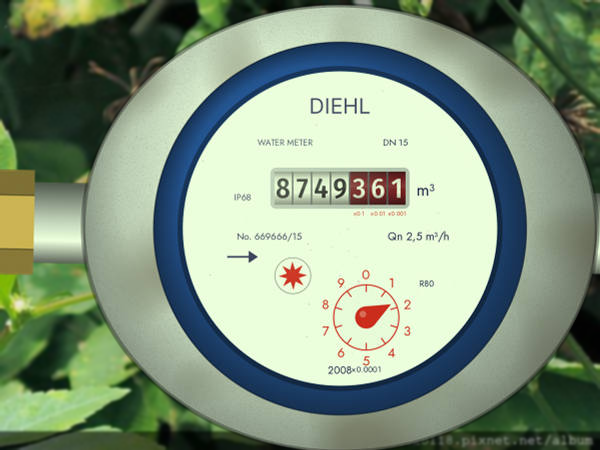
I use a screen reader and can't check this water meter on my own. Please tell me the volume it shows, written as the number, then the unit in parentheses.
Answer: 8749.3611 (m³)
